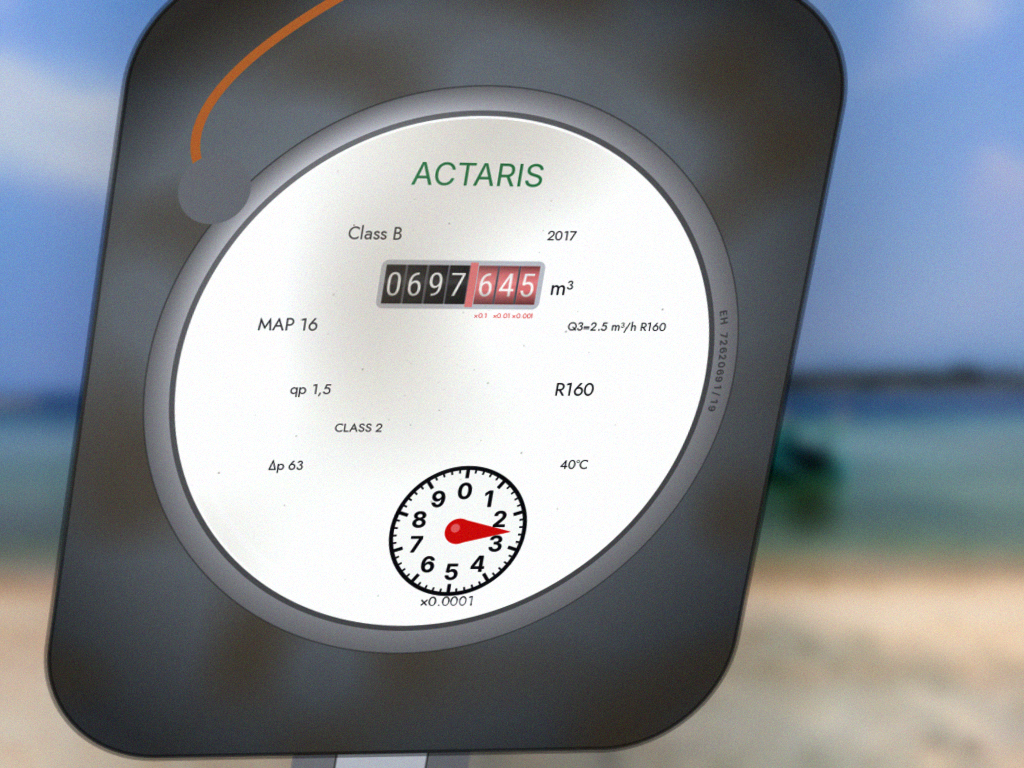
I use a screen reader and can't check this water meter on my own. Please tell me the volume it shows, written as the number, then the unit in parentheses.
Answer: 697.6452 (m³)
